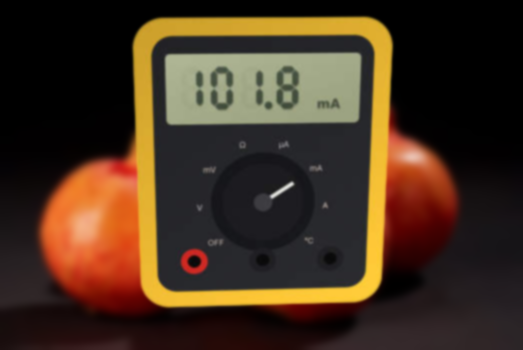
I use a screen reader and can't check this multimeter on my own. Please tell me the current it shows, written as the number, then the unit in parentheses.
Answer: 101.8 (mA)
